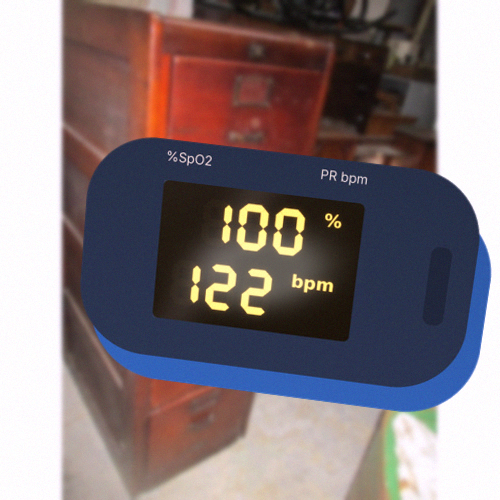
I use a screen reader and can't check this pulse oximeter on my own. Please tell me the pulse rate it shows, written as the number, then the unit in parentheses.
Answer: 122 (bpm)
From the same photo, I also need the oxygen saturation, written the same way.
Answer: 100 (%)
